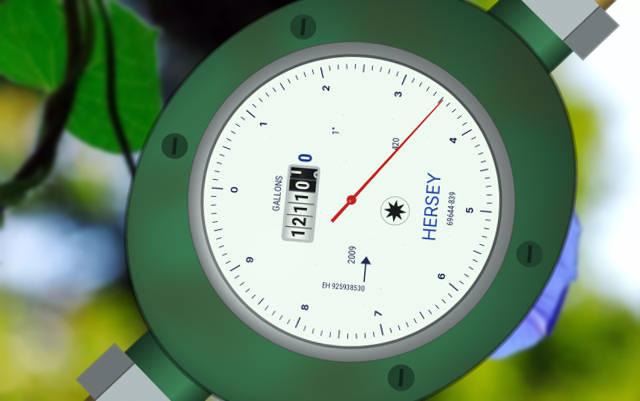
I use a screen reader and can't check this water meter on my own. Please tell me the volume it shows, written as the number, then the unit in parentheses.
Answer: 1211013.5 (gal)
